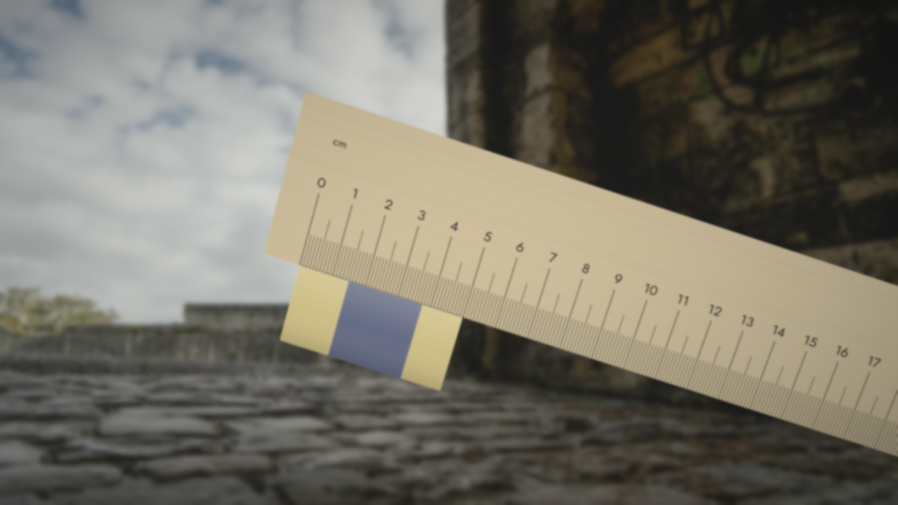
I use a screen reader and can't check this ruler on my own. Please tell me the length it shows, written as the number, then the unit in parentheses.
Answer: 5 (cm)
